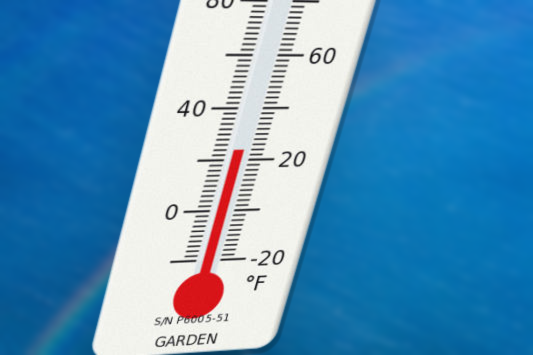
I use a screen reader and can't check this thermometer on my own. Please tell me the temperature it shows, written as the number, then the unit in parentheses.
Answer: 24 (°F)
